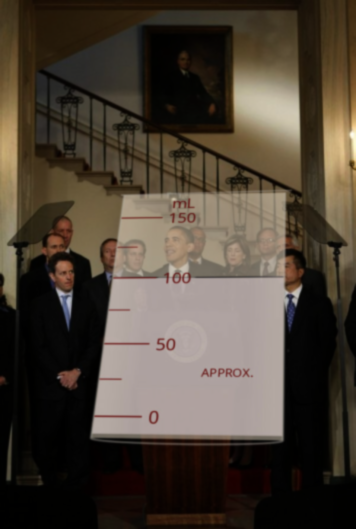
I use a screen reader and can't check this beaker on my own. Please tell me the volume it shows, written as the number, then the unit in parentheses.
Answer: 100 (mL)
